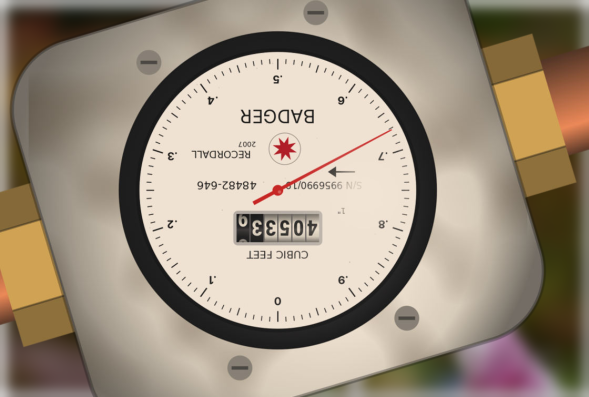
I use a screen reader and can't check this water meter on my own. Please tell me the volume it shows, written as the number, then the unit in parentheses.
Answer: 405338.67 (ft³)
